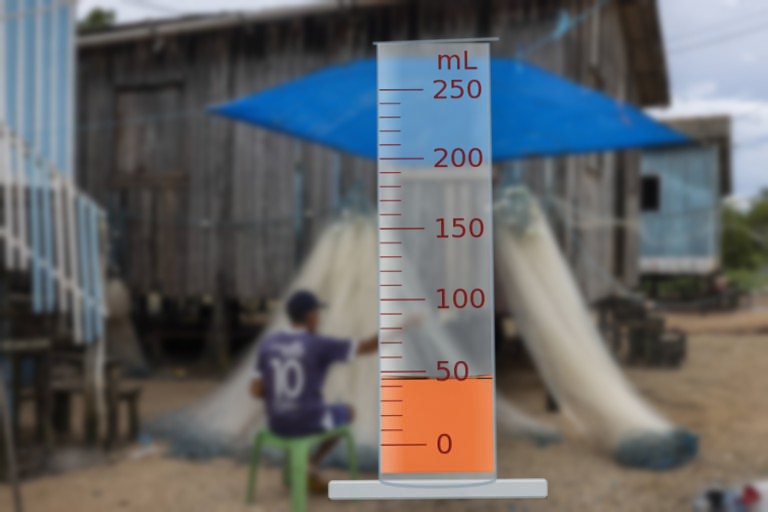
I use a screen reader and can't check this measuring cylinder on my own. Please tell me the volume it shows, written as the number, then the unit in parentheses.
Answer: 45 (mL)
